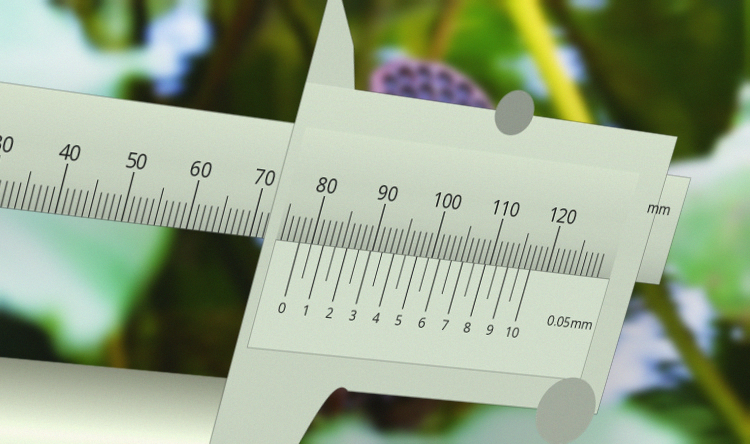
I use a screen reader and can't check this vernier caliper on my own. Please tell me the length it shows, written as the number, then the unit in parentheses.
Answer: 78.0 (mm)
